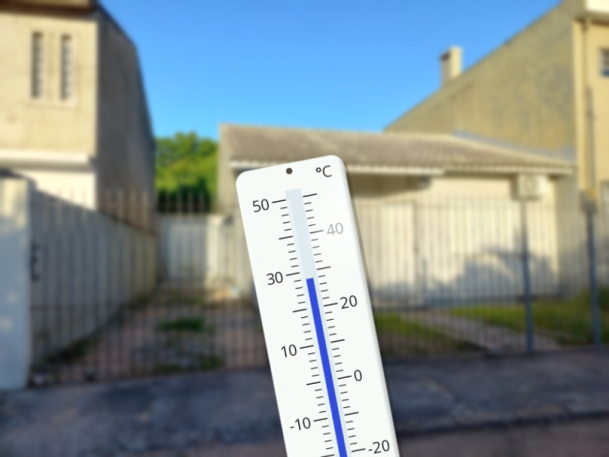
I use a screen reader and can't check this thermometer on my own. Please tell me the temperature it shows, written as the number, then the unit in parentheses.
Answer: 28 (°C)
